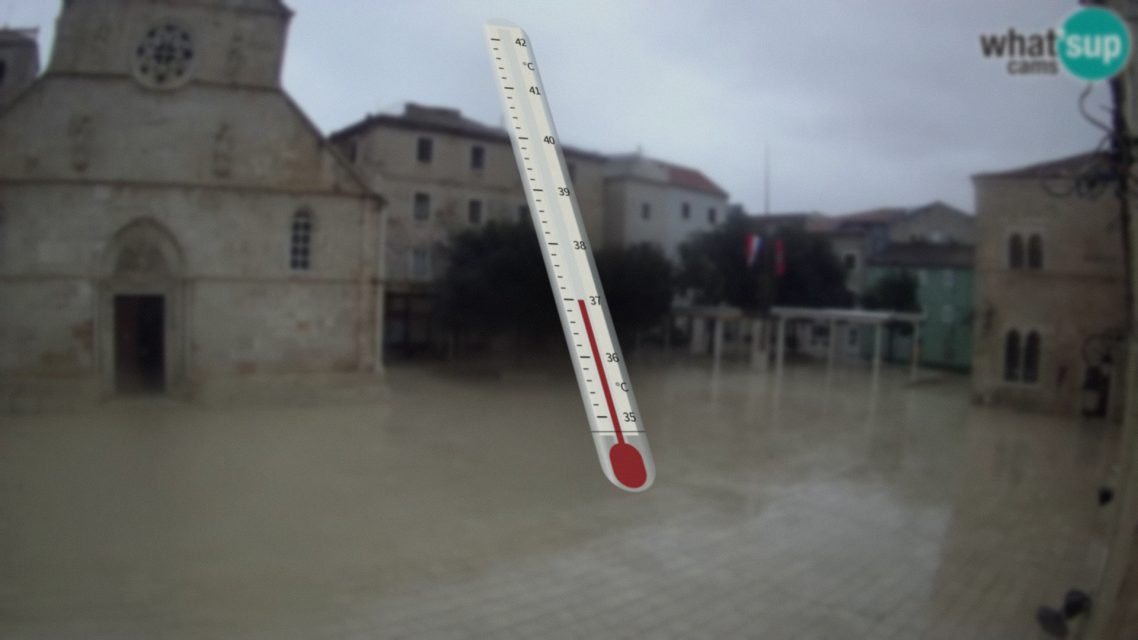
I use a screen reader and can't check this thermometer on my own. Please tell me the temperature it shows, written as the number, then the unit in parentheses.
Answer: 37 (°C)
